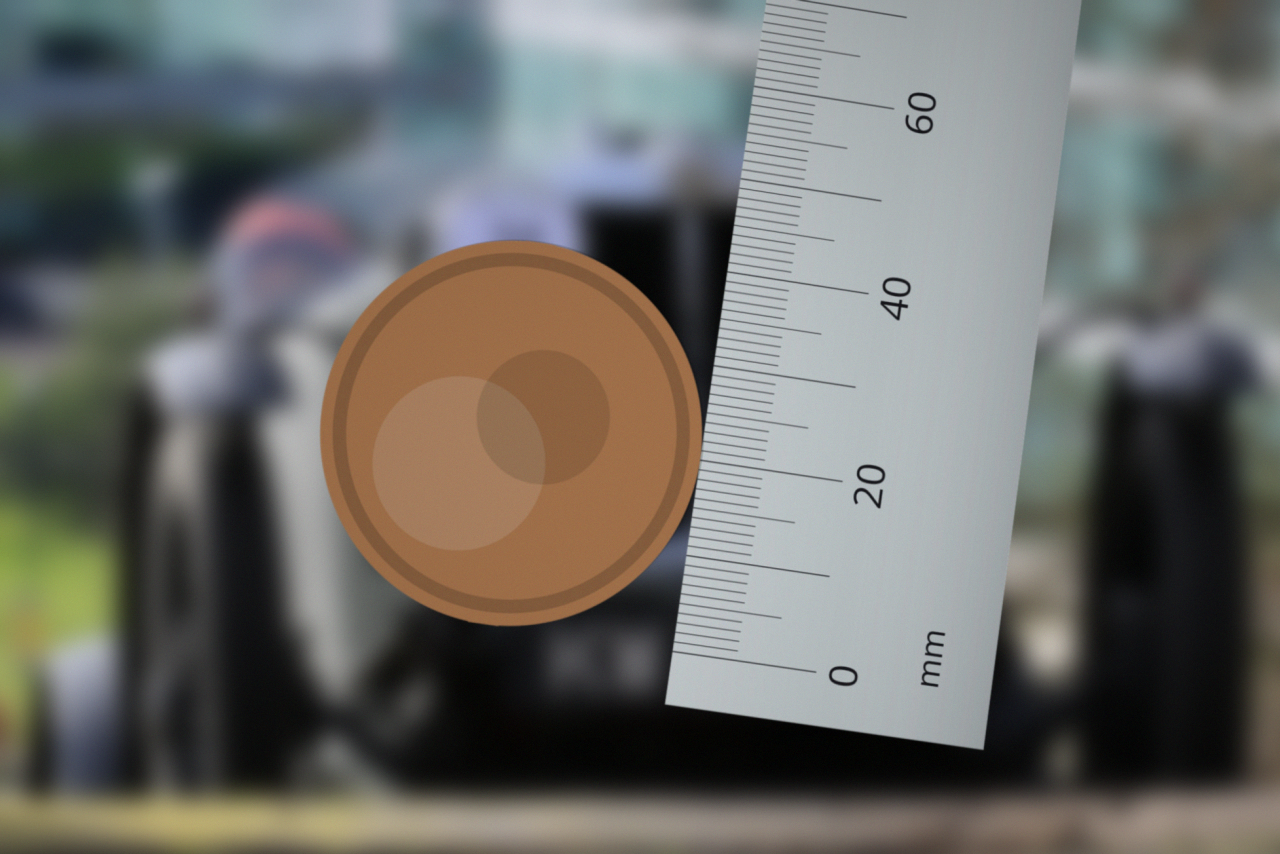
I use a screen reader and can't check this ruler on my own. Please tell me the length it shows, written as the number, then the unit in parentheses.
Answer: 40 (mm)
